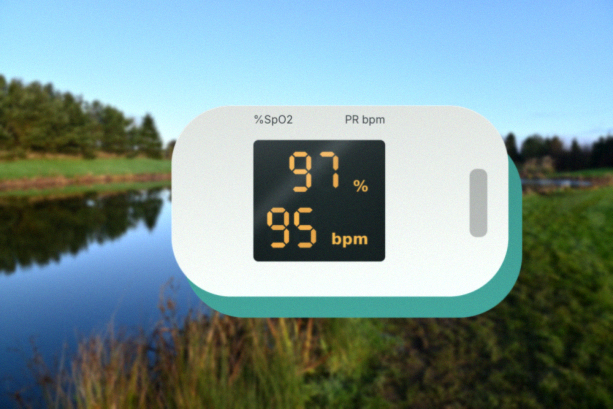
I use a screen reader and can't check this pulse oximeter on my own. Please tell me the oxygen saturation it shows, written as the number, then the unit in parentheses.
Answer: 97 (%)
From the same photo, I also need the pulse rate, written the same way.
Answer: 95 (bpm)
